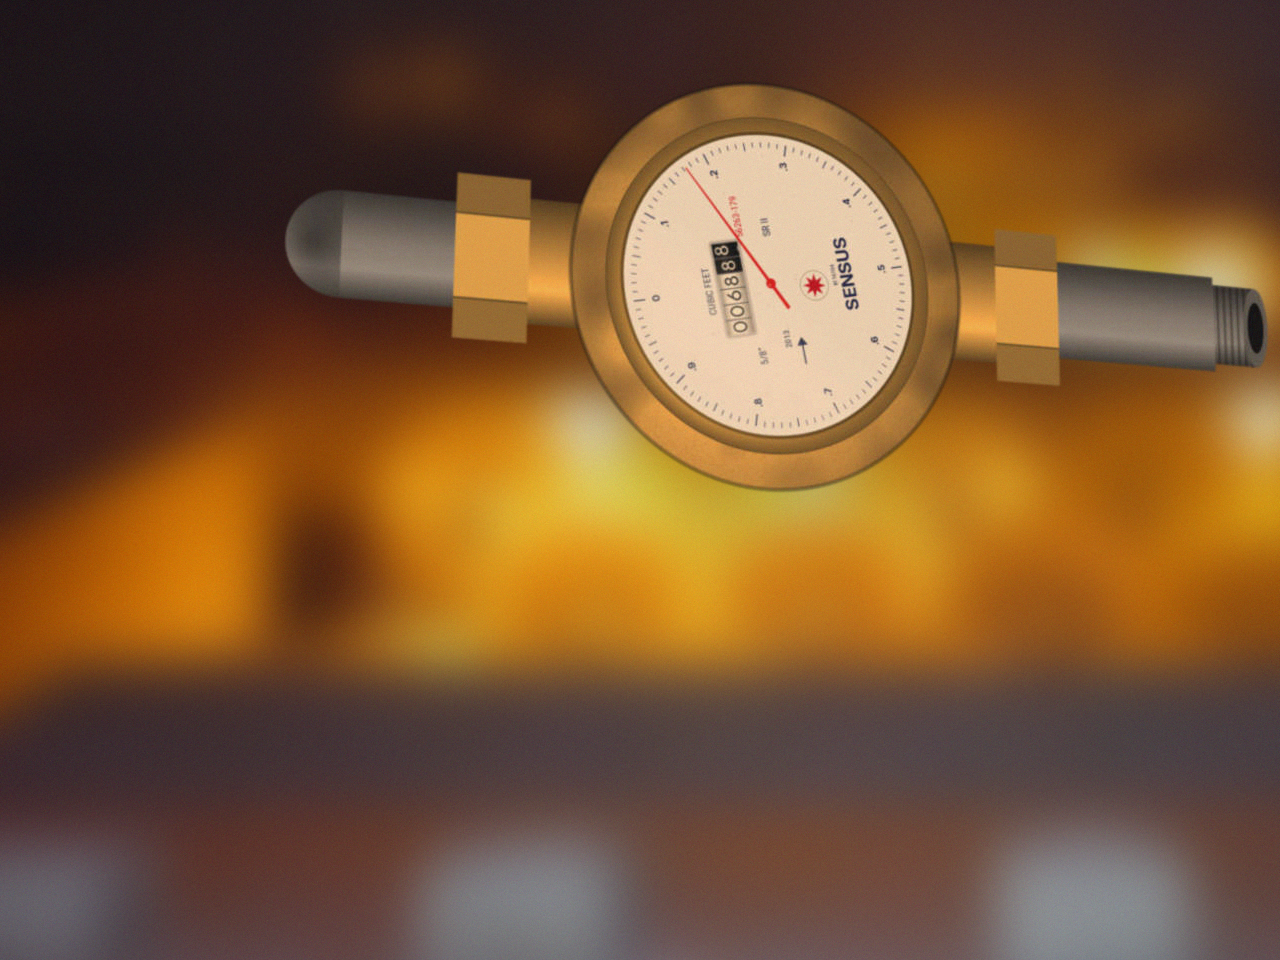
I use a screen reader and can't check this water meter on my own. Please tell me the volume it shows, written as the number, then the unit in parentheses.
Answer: 6888.17 (ft³)
